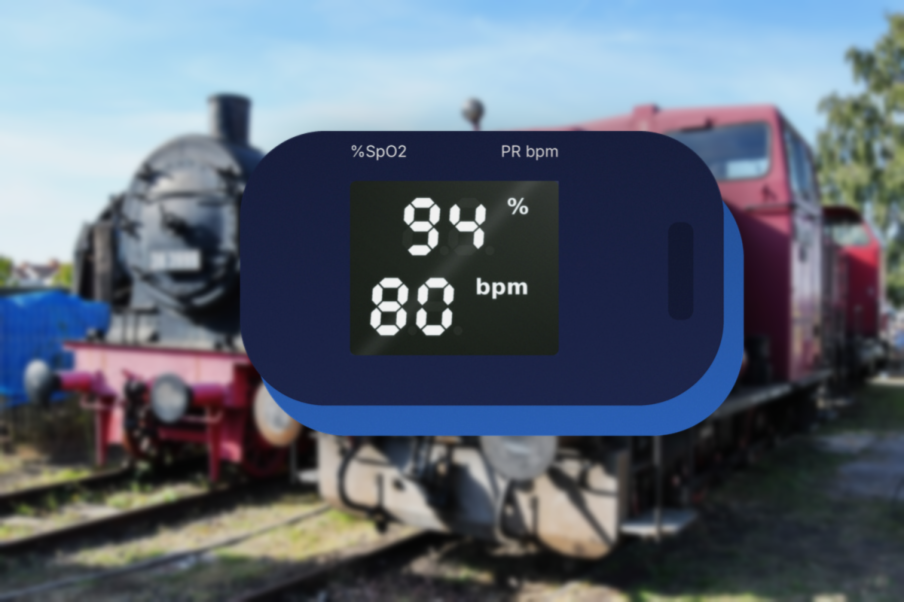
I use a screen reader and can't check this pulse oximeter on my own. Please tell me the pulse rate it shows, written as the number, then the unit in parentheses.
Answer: 80 (bpm)
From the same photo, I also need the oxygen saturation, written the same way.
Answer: 94 (%)
